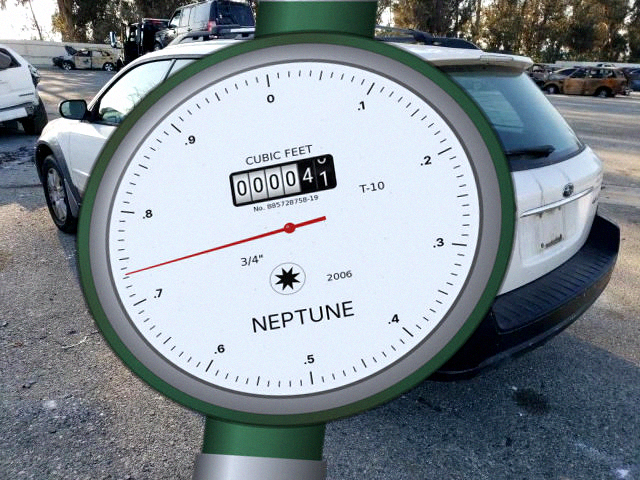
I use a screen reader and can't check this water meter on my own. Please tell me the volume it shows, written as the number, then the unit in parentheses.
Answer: 40.73 (ft³)
